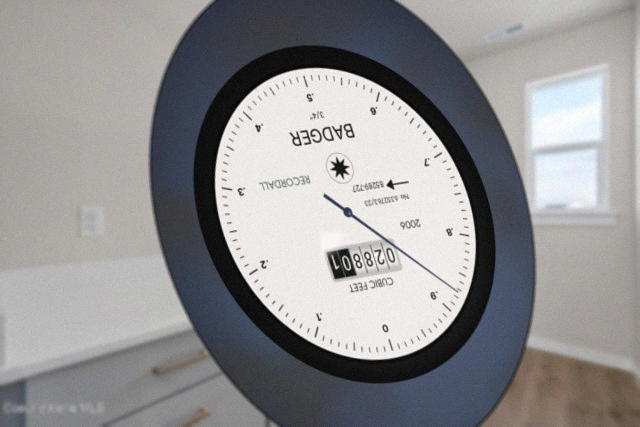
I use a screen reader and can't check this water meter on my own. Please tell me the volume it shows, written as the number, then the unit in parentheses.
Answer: 28800.87 (ft³)
